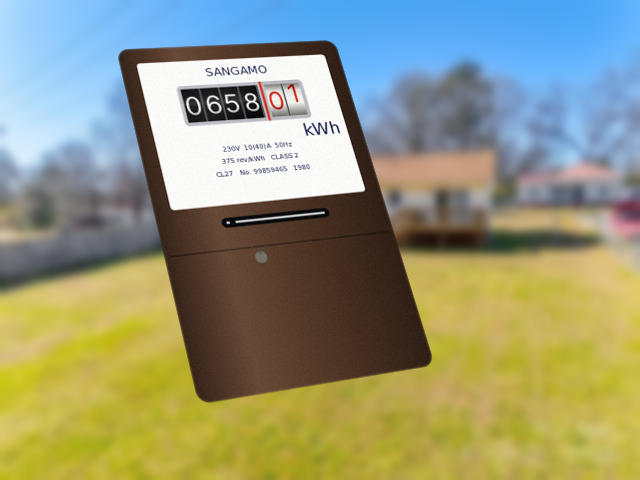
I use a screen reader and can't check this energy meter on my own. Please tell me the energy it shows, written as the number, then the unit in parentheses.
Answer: 658.01 (kWh)
